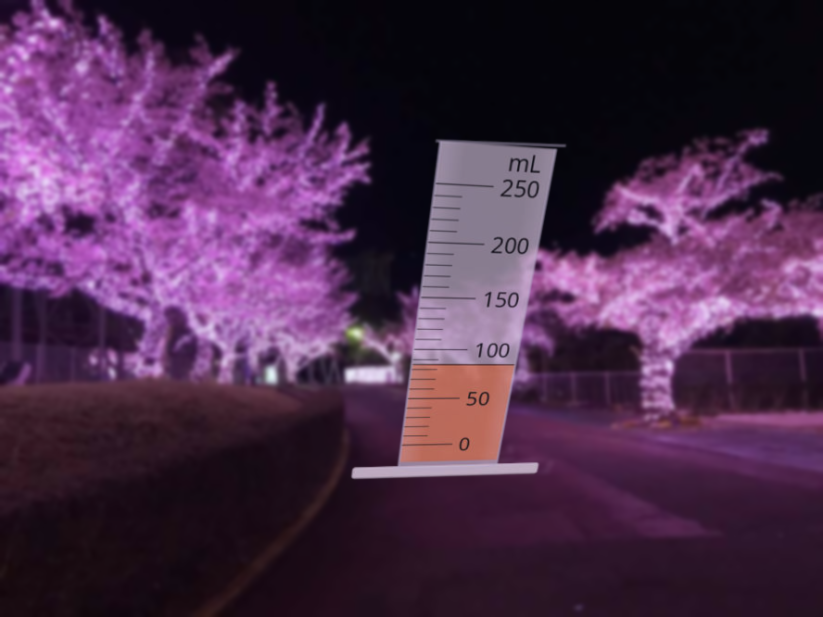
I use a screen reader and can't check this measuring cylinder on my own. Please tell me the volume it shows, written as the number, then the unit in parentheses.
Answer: 85 (mL)
